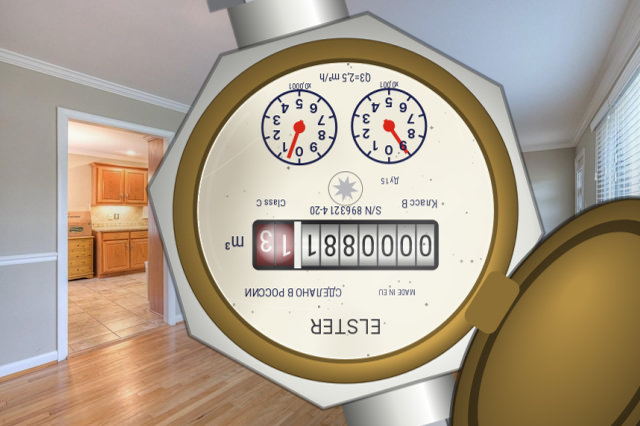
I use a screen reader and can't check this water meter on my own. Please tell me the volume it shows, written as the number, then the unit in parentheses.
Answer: 881.1290 (m³)
